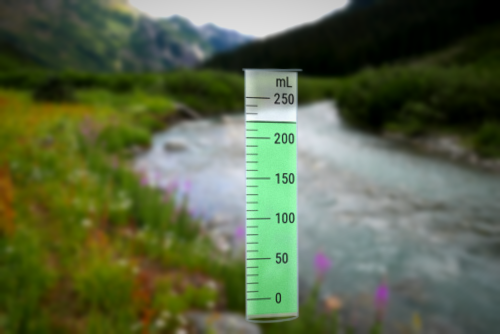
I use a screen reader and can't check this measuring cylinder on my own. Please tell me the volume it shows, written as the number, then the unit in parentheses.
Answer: 220 (mL)
